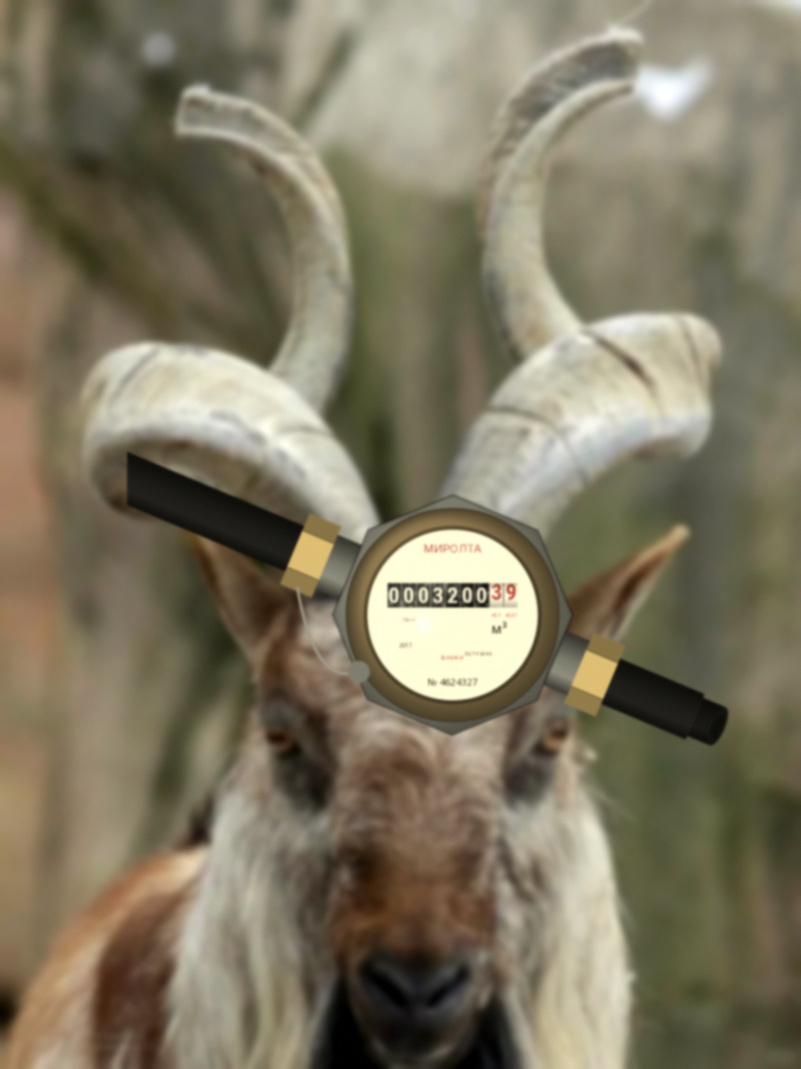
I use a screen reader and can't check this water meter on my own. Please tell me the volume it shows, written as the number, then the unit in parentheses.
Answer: 3200.39 (m³)
